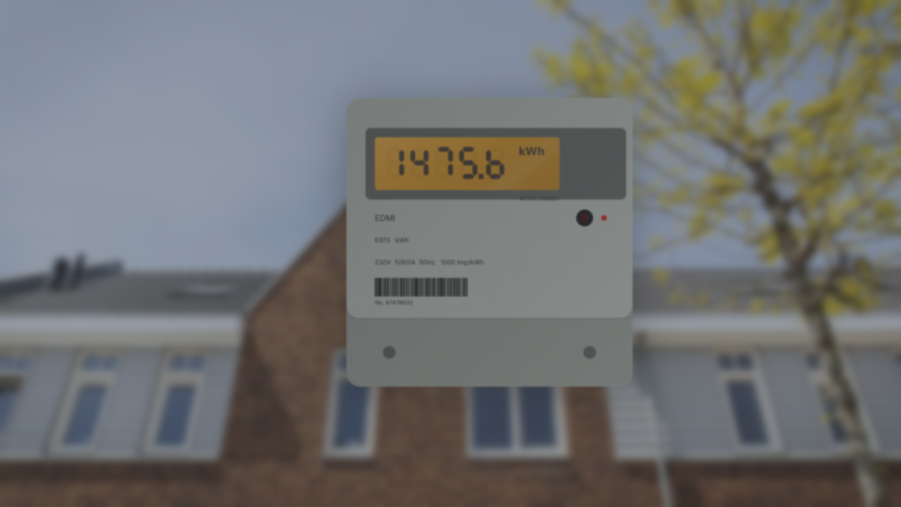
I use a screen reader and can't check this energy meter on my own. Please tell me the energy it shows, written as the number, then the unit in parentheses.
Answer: 1475.6 (kWh)
